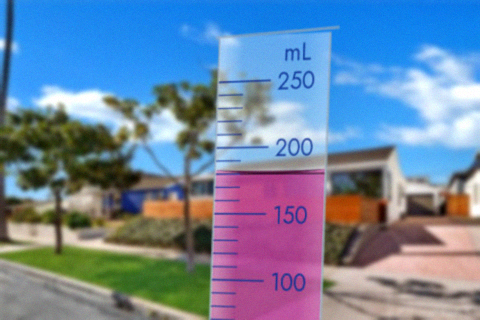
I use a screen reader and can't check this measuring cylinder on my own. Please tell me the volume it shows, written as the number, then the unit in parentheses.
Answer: 180 (mL)
